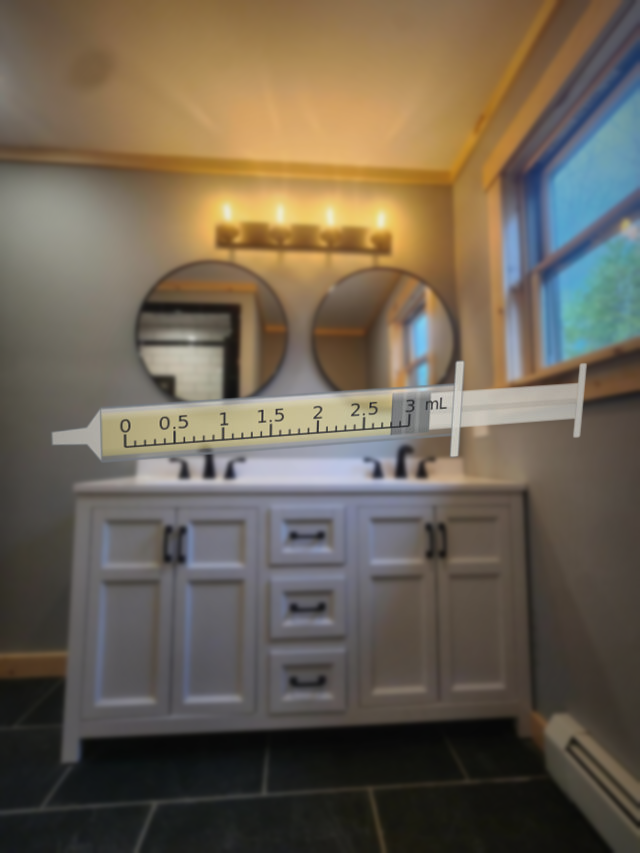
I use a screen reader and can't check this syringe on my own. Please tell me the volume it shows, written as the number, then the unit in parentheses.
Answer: 2.8 (mL)
